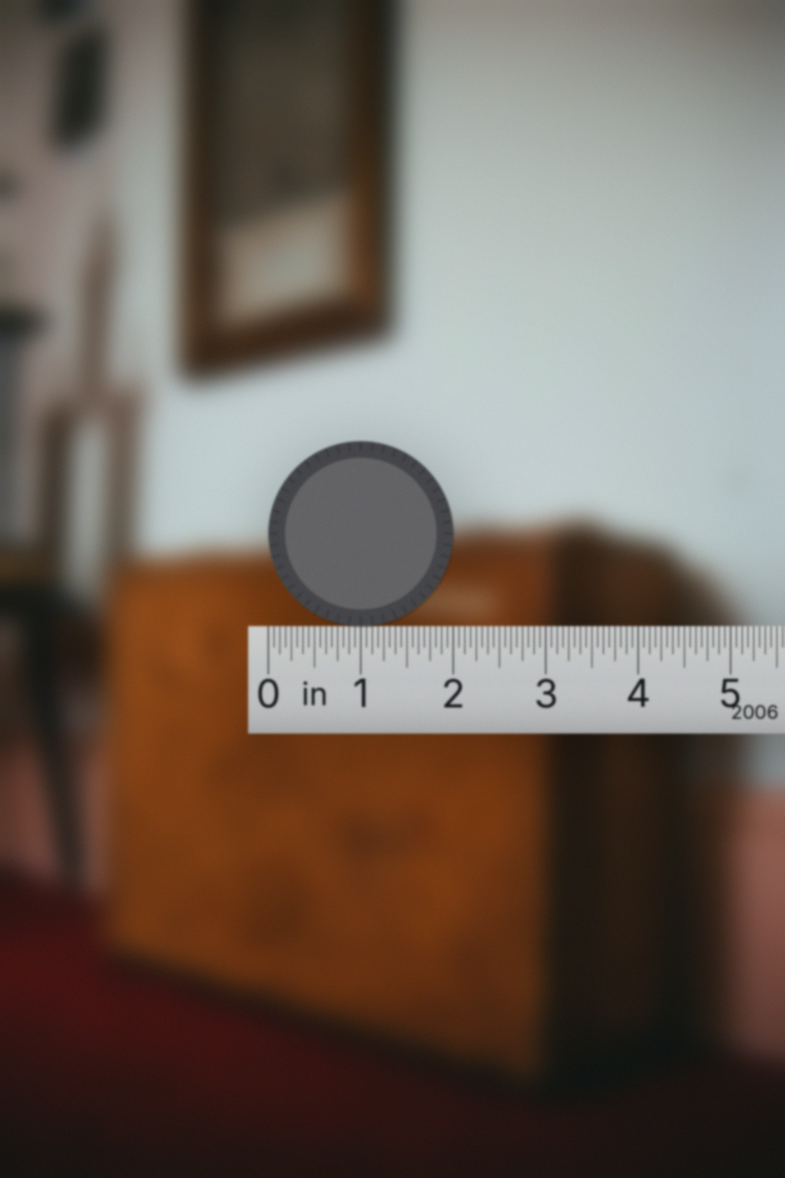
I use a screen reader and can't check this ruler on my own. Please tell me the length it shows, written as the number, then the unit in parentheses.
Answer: 2 (in)
